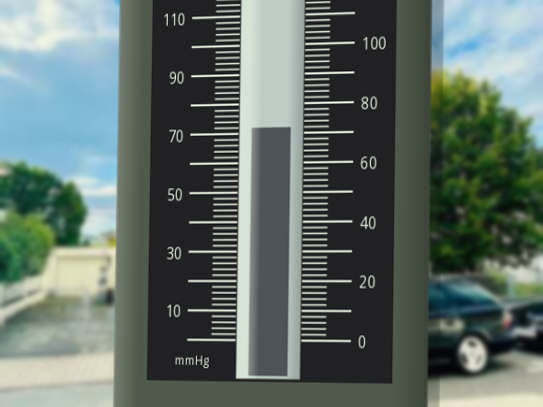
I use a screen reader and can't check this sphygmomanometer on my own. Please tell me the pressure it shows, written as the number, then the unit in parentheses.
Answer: 72 (mmHg)
